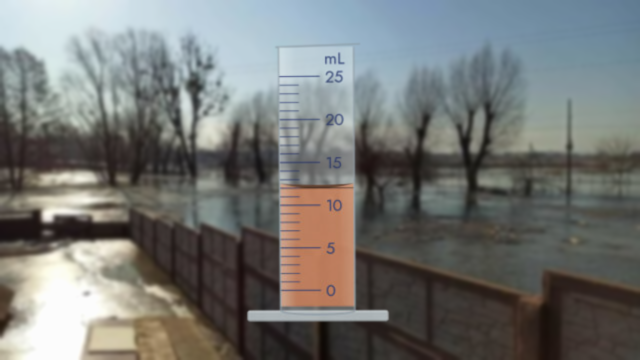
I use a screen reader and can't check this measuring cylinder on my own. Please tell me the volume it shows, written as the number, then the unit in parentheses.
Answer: 12 (mL)
